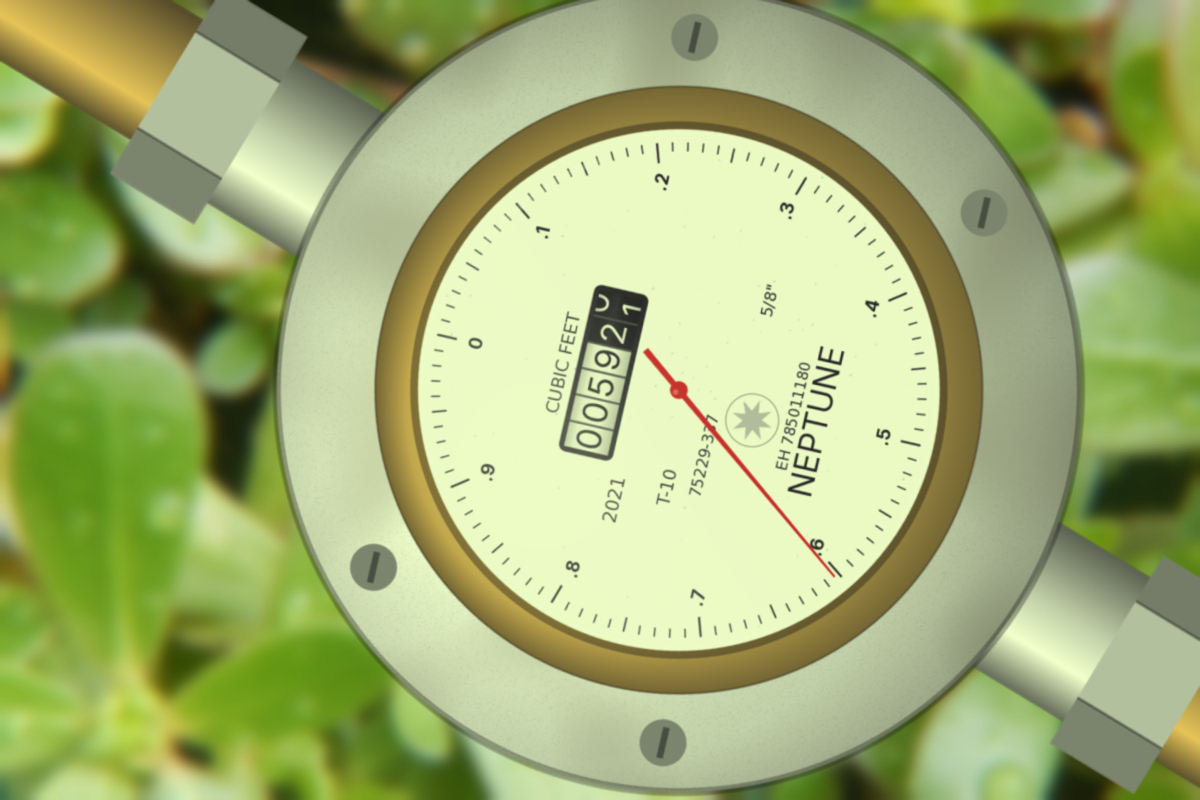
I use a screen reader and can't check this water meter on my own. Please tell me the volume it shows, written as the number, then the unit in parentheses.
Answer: 5920.60 (ft³)
